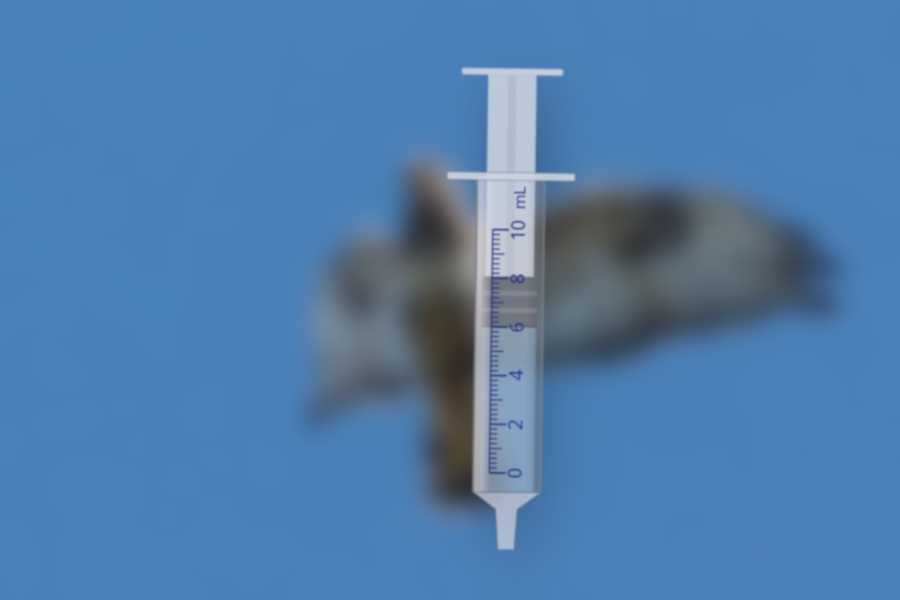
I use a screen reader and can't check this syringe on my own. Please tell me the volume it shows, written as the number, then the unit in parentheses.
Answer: 6 (mL)
